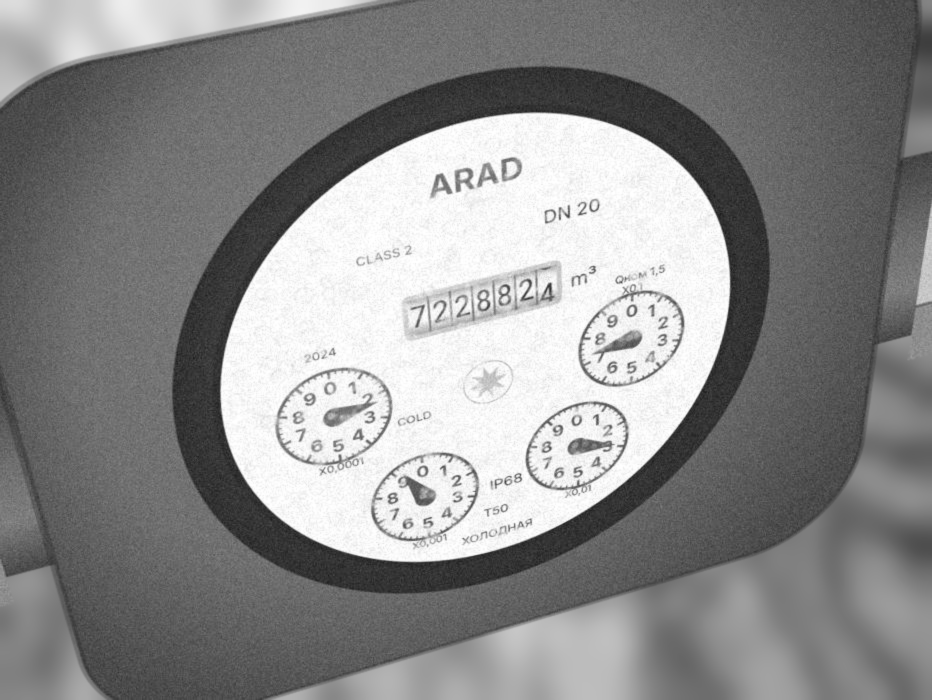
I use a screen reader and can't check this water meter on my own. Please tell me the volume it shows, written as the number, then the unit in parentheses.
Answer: 7228823.7292 (m³)
